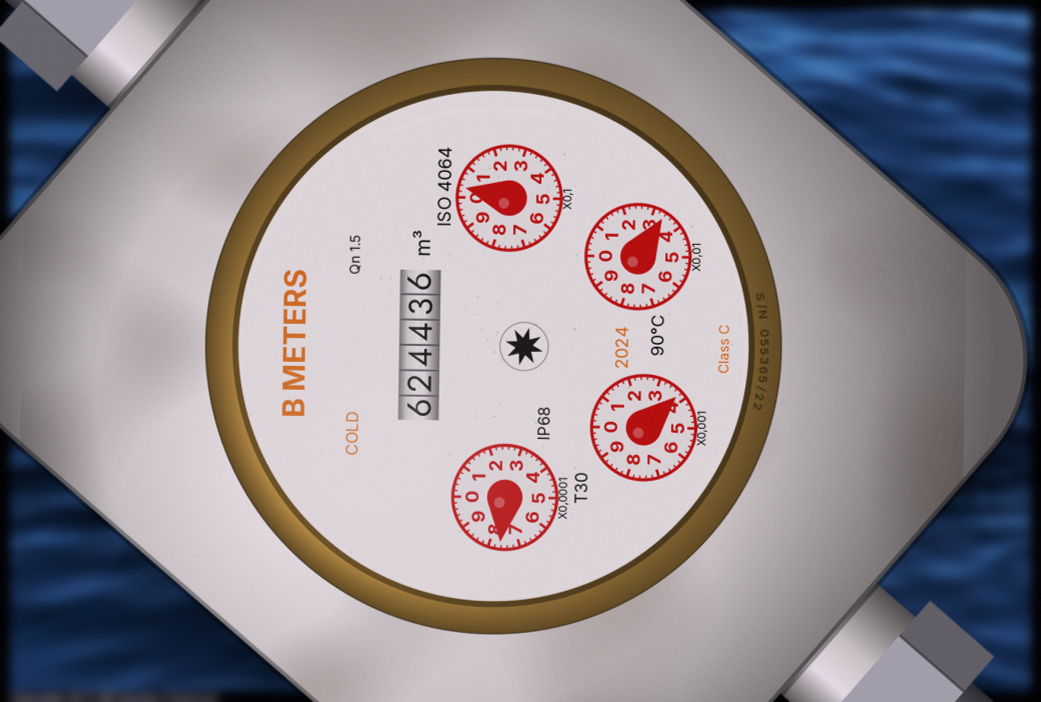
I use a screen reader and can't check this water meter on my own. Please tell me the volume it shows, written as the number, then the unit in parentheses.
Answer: 624436.0337 (m³)
